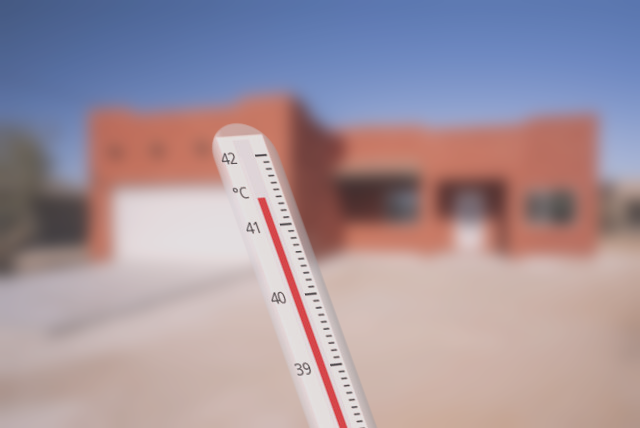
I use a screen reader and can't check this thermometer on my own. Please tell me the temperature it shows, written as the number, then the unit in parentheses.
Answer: 41.4 (°C)
